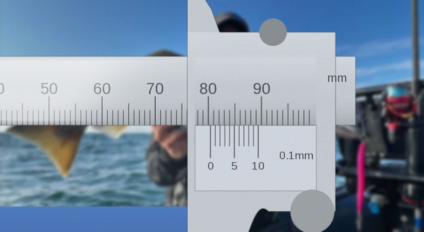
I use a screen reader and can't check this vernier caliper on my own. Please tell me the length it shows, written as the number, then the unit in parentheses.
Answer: 80.4 (mm)
